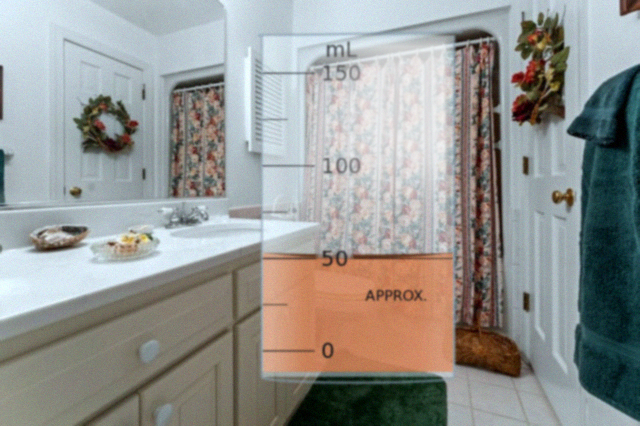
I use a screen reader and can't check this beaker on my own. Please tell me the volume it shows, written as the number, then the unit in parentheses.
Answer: 50 (mL)
